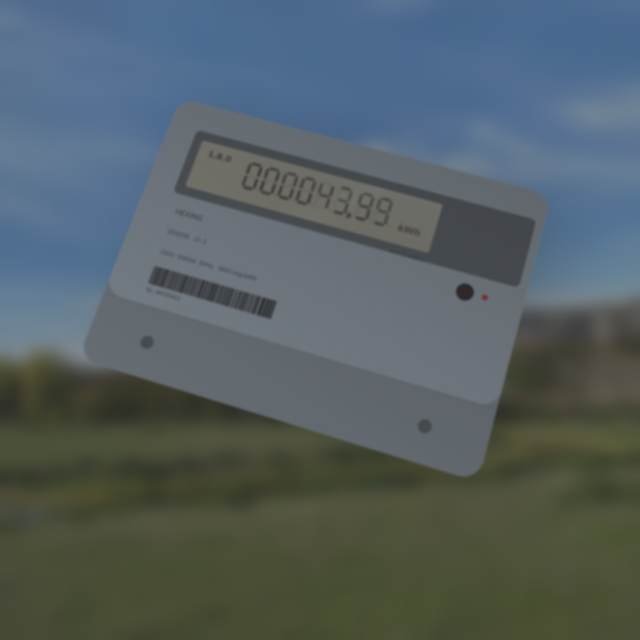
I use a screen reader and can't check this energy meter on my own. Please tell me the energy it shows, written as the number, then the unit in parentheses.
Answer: 43.99 (kWh)
